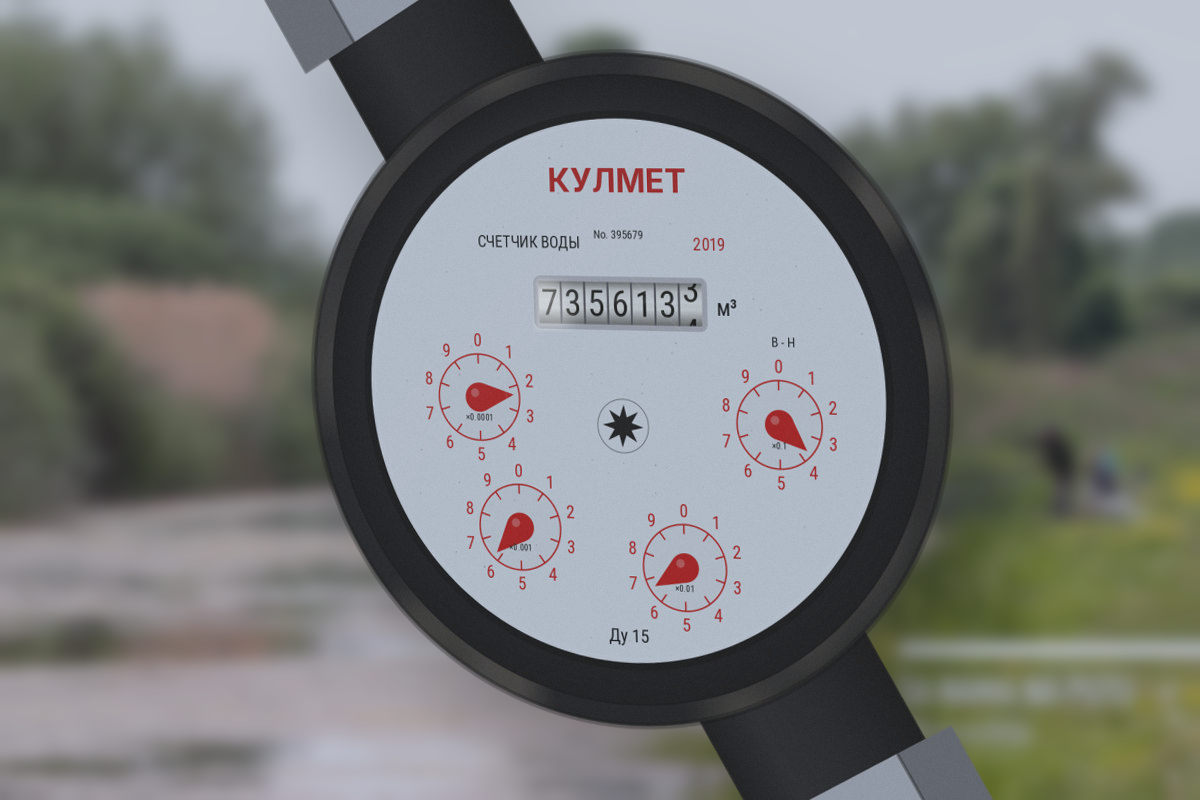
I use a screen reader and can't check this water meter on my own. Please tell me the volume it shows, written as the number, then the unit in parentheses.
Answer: 7356133.3662 (m³)
